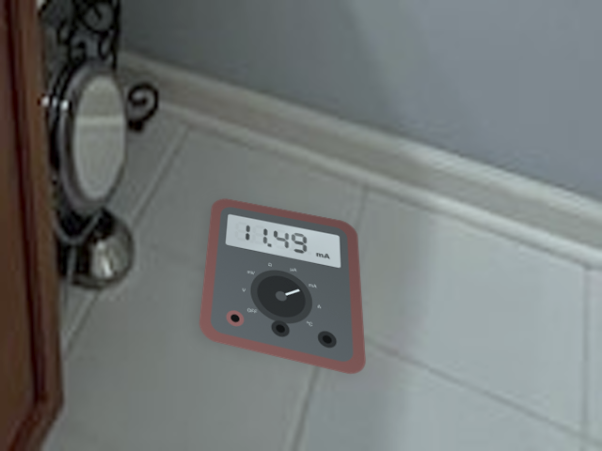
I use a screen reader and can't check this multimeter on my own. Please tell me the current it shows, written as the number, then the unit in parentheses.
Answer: 11.49 (mA)
